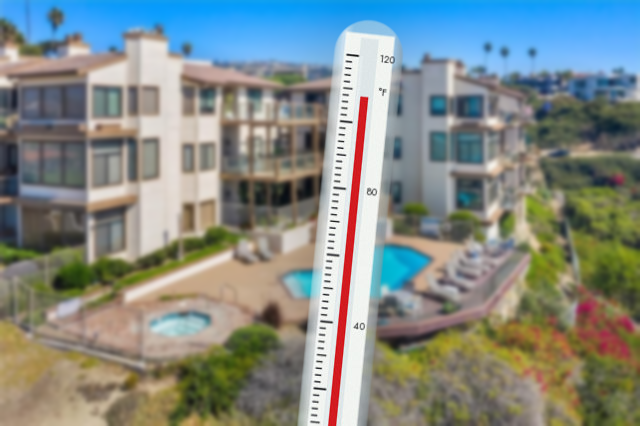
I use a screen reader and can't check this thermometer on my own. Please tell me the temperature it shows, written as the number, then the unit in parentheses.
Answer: 108 (°F)
